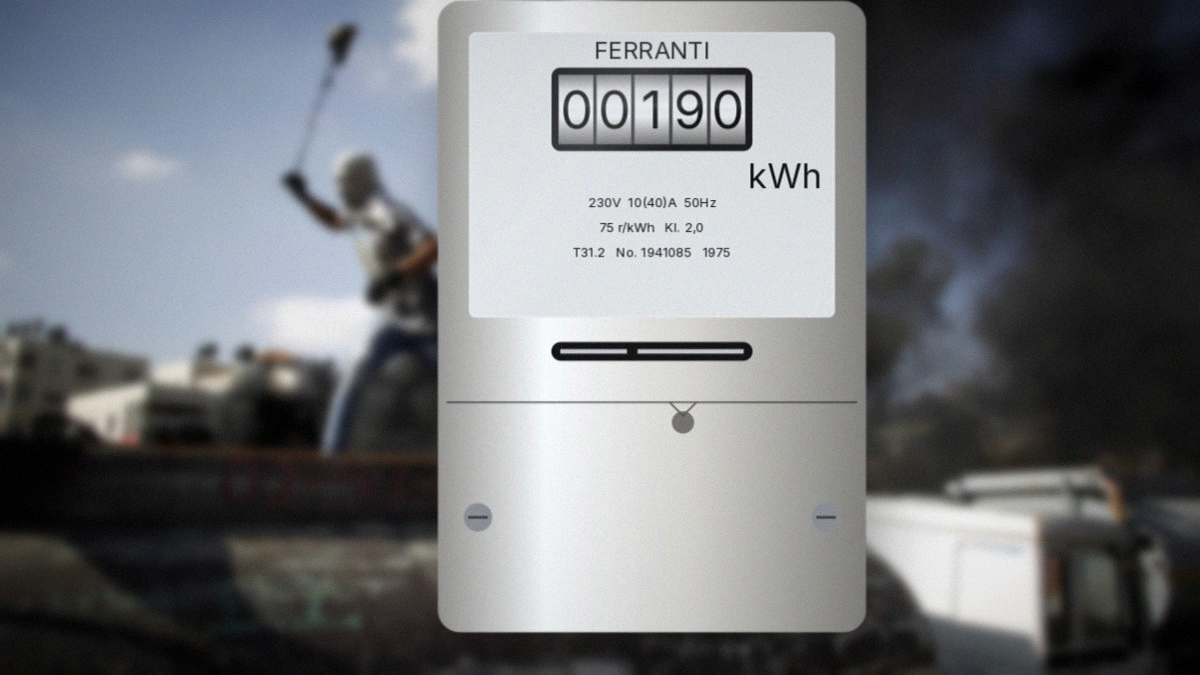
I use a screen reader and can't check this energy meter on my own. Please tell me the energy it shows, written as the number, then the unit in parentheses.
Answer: 190 (kWh)
